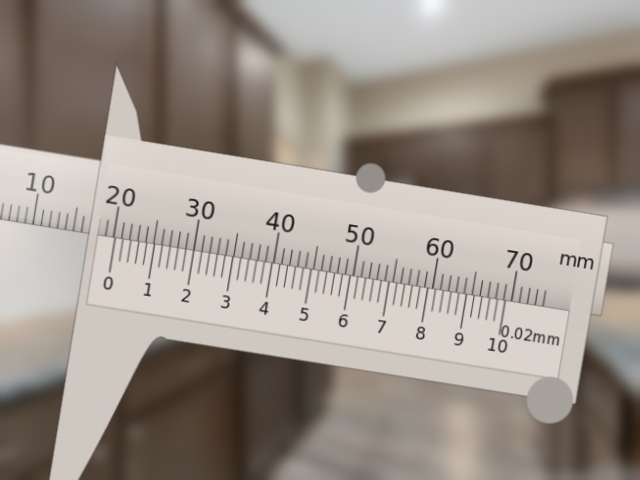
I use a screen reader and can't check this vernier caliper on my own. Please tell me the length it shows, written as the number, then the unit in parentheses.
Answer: 20.2 (mm)
